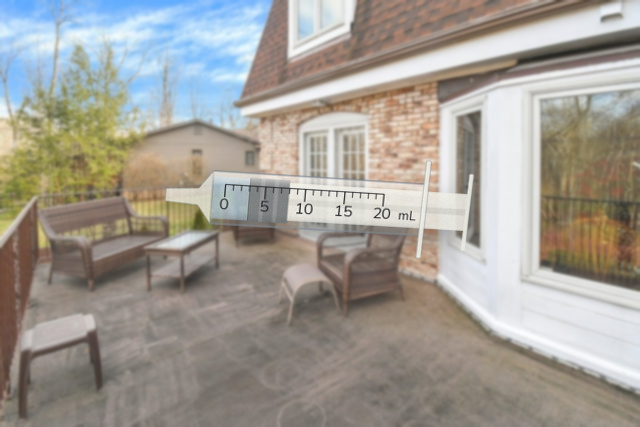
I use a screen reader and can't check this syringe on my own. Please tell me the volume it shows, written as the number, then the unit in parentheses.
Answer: 3 (mL)
